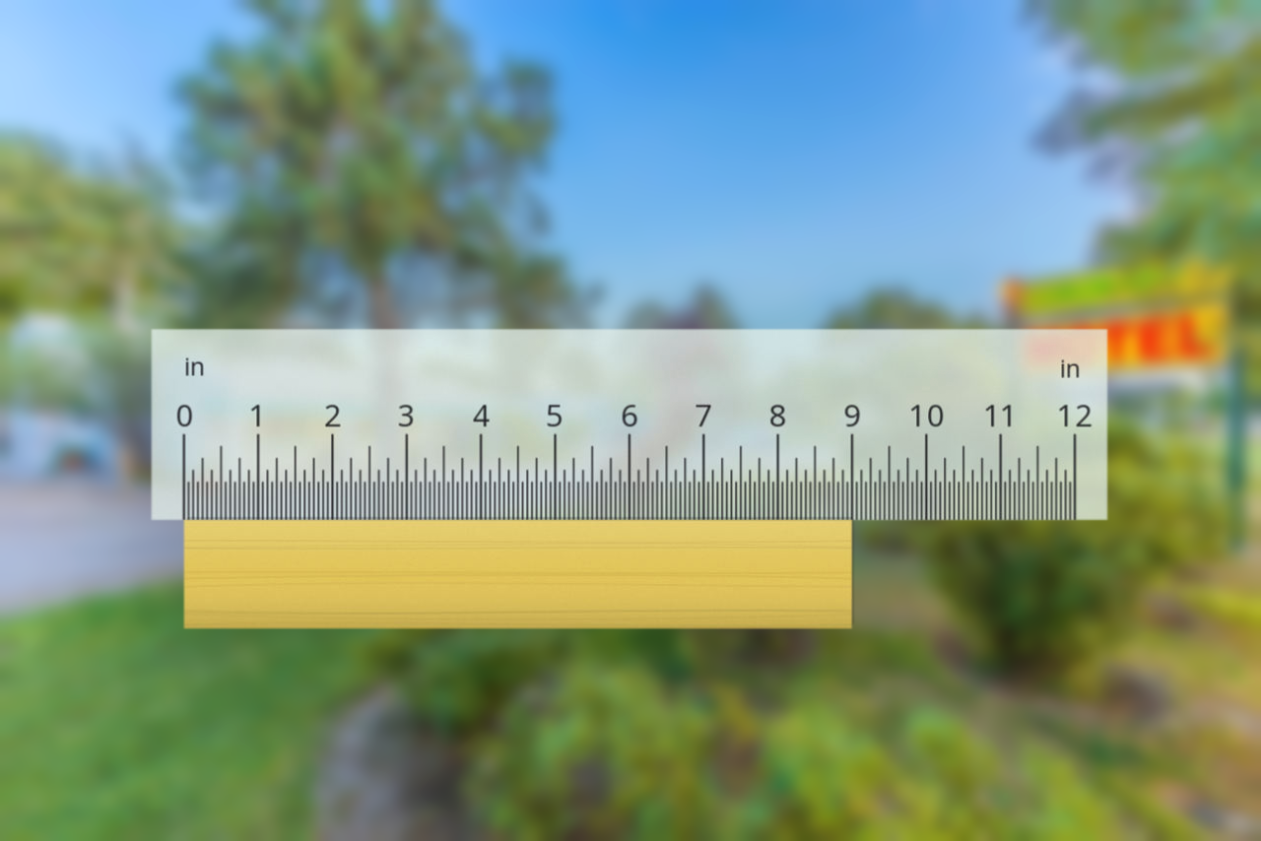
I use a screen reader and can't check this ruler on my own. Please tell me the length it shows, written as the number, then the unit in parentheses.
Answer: 9 (in)
